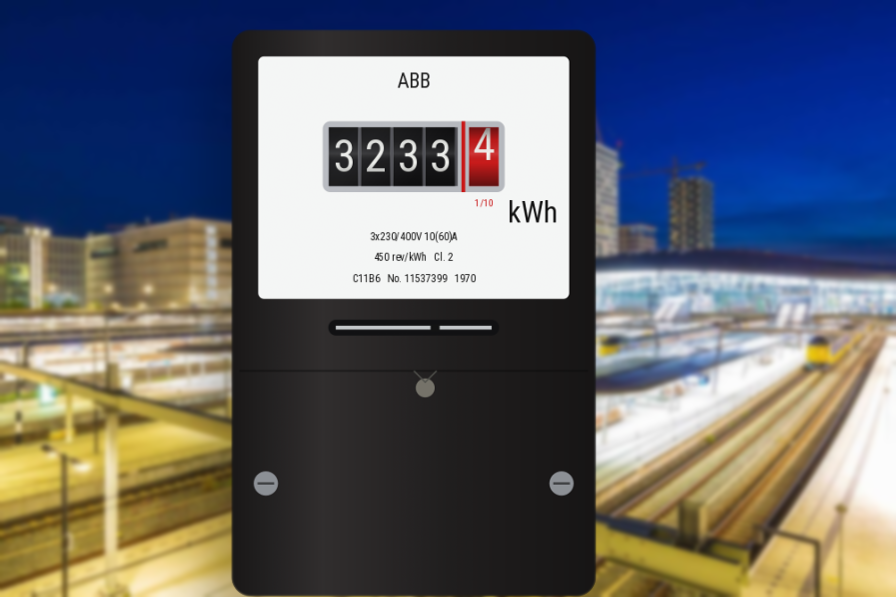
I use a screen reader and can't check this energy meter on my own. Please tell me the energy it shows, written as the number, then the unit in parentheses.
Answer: 3233.4 (kWh)
